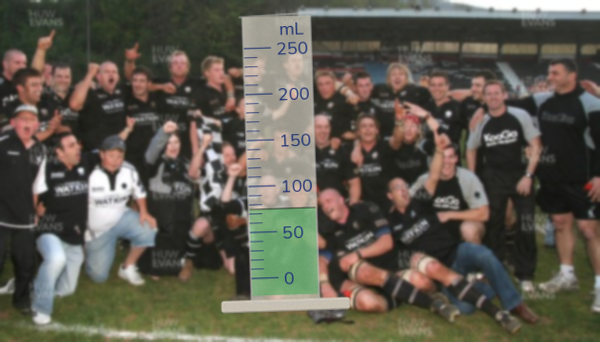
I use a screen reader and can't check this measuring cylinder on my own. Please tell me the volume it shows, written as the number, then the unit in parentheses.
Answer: 75 (mL)
